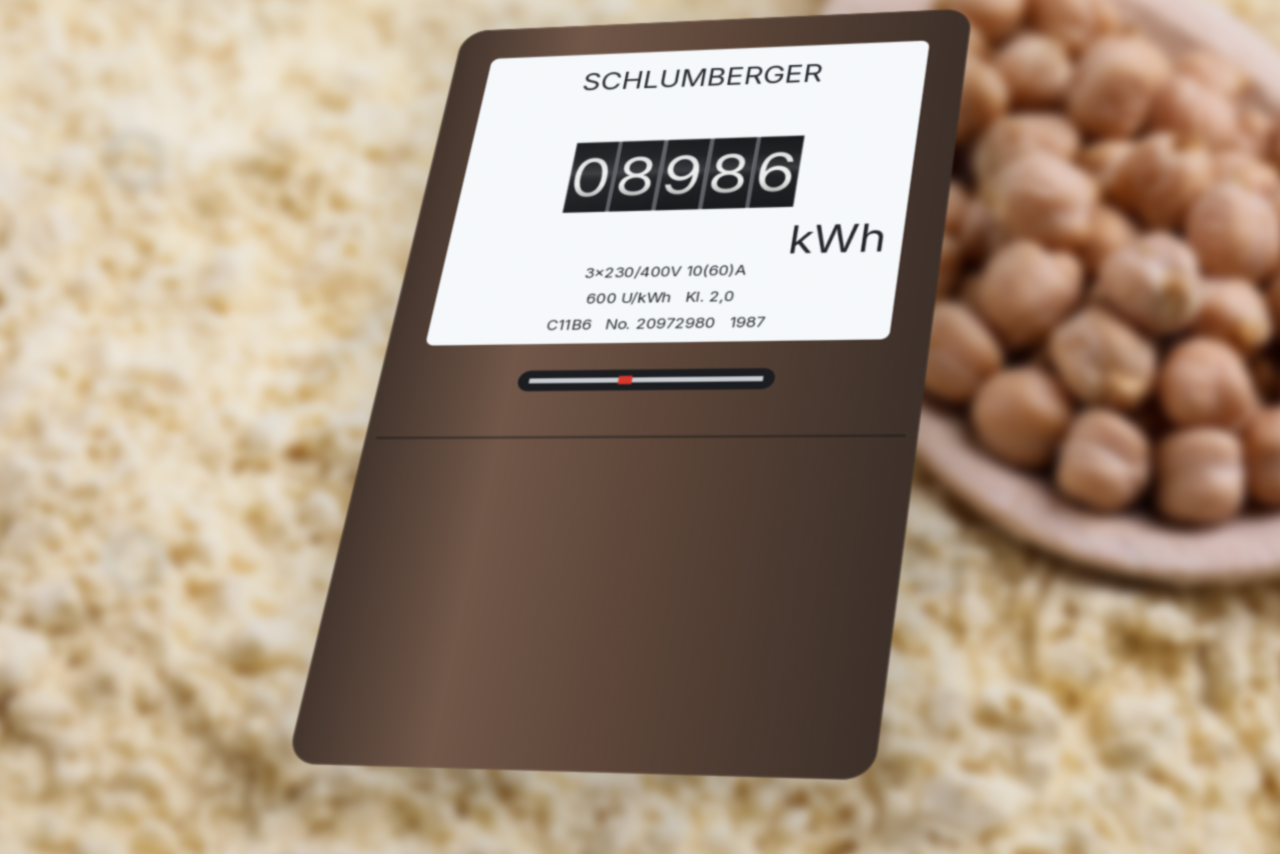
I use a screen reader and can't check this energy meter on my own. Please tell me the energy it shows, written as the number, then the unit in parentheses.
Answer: 8986 (kWh)
